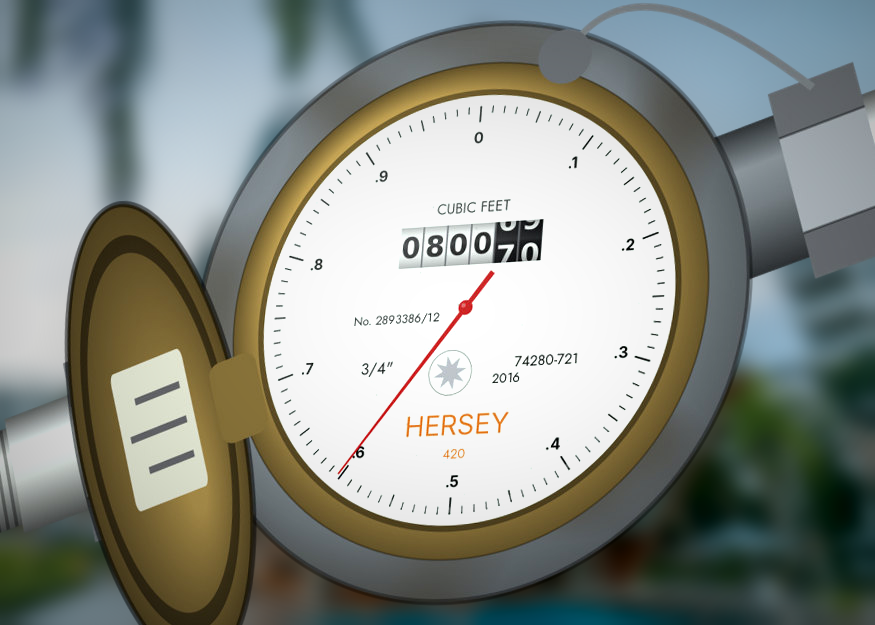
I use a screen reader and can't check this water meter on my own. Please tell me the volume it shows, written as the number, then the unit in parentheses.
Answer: 80069.60 (ft³)
